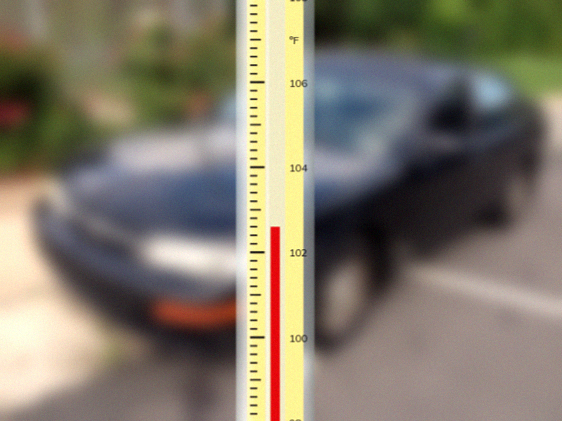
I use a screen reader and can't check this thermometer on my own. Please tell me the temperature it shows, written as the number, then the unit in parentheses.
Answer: 102.6 (°F)
